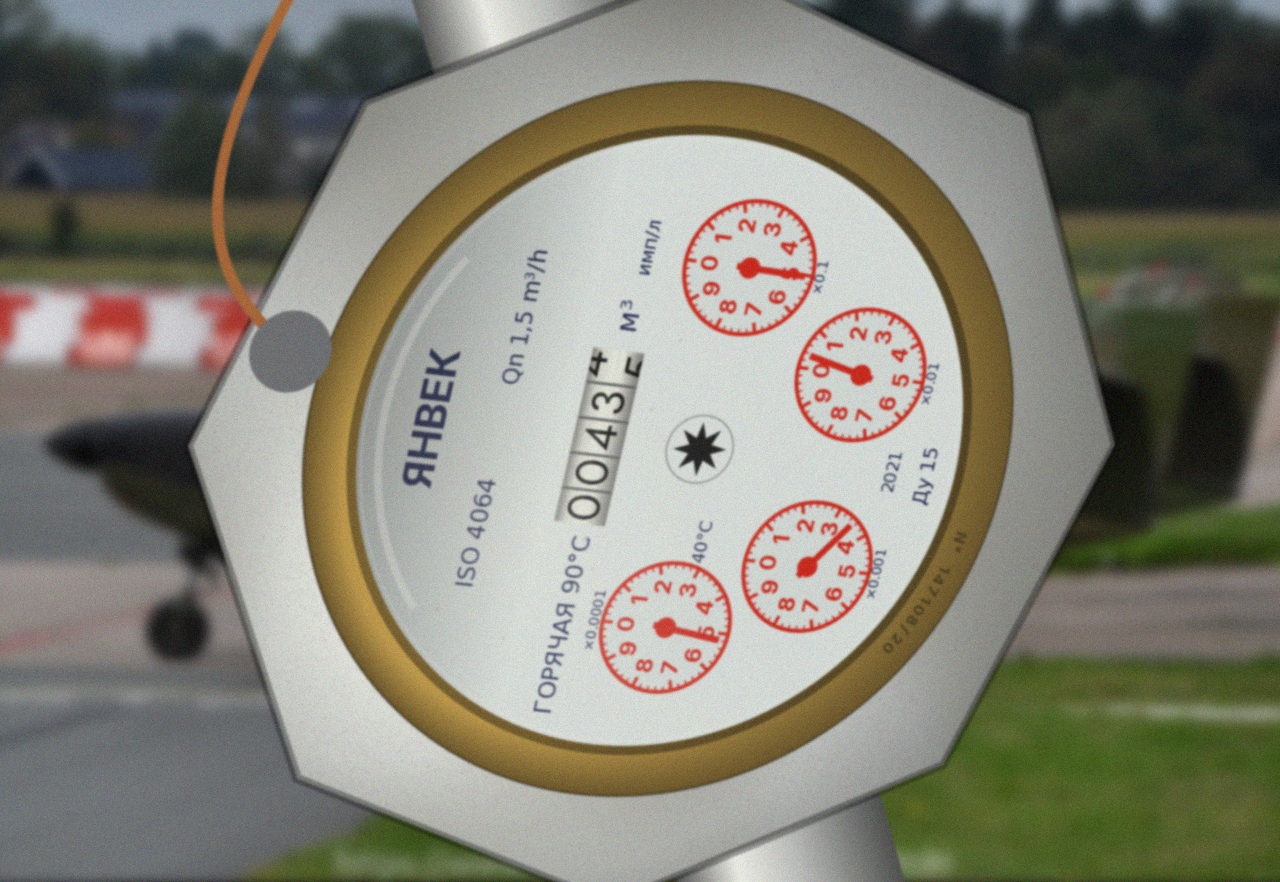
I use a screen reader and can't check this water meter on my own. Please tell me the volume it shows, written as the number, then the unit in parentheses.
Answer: 434.5035 (m³)
